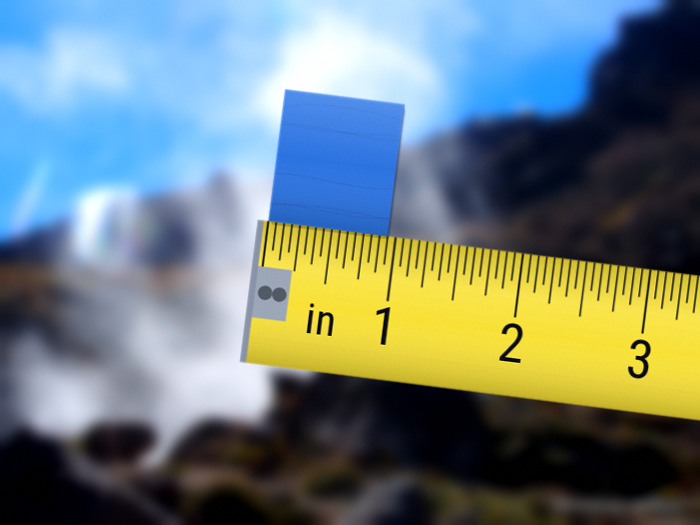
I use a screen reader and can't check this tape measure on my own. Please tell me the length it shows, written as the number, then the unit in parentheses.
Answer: 0.9375 (in)
